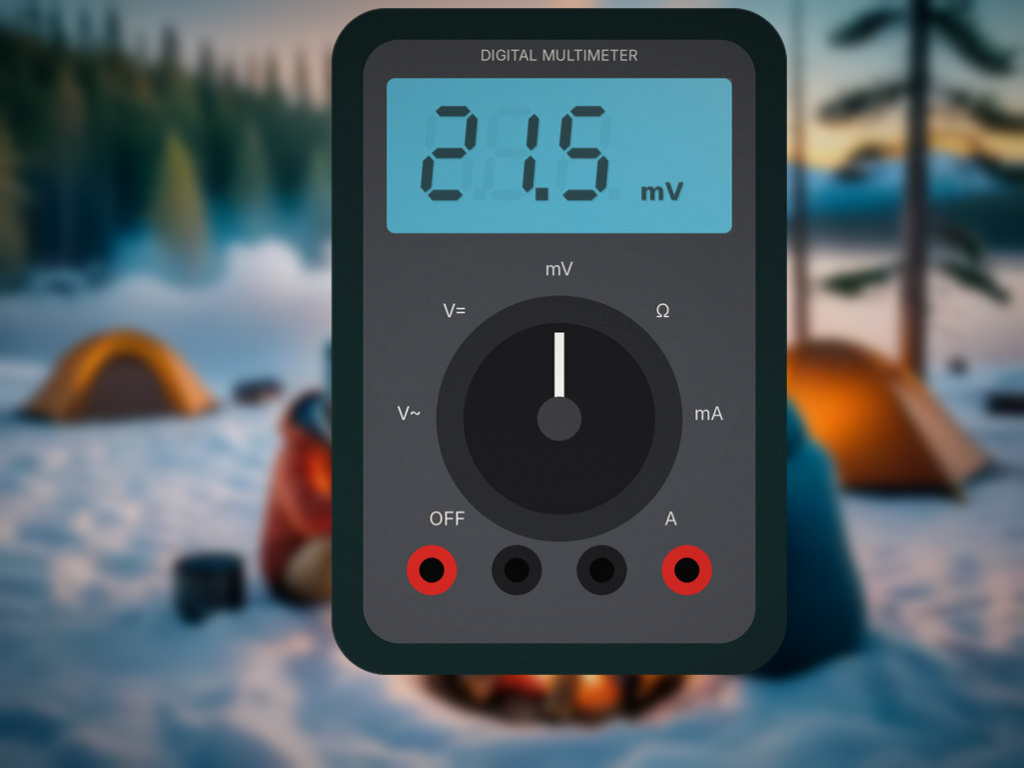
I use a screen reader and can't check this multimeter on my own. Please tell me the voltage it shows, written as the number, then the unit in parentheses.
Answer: 21.5 (mV)
